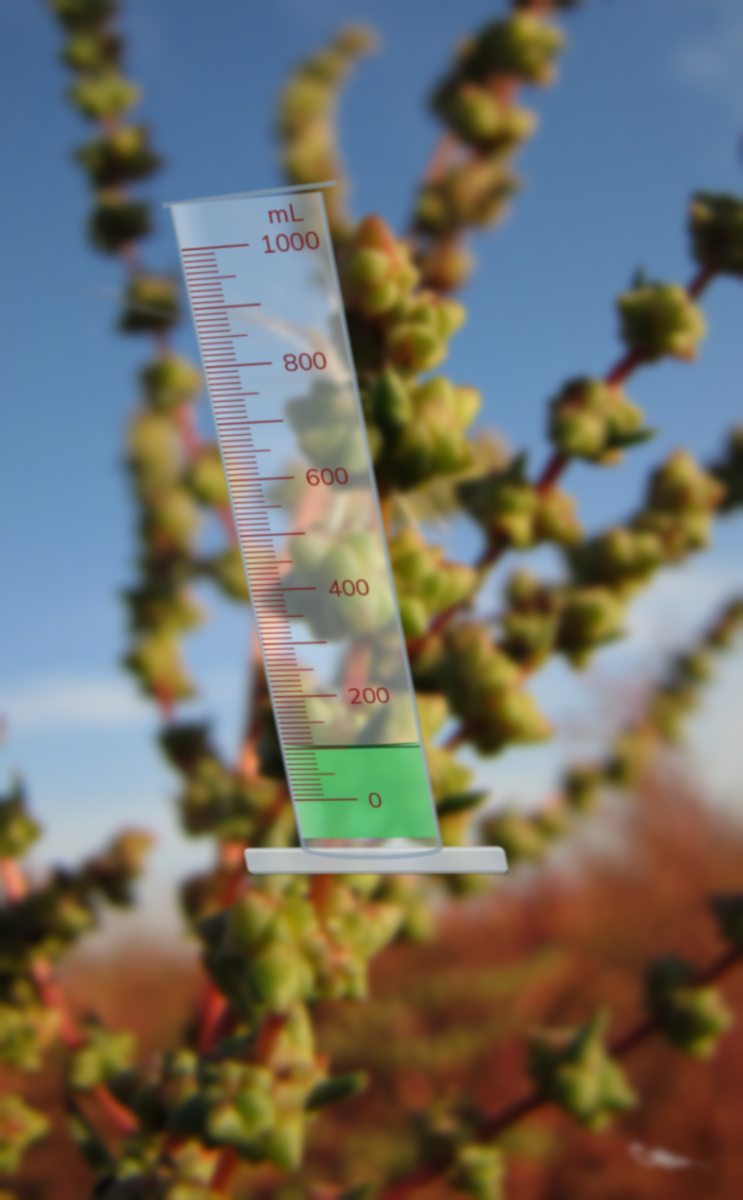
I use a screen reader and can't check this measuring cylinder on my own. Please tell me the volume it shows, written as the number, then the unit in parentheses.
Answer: 100 (mL)
